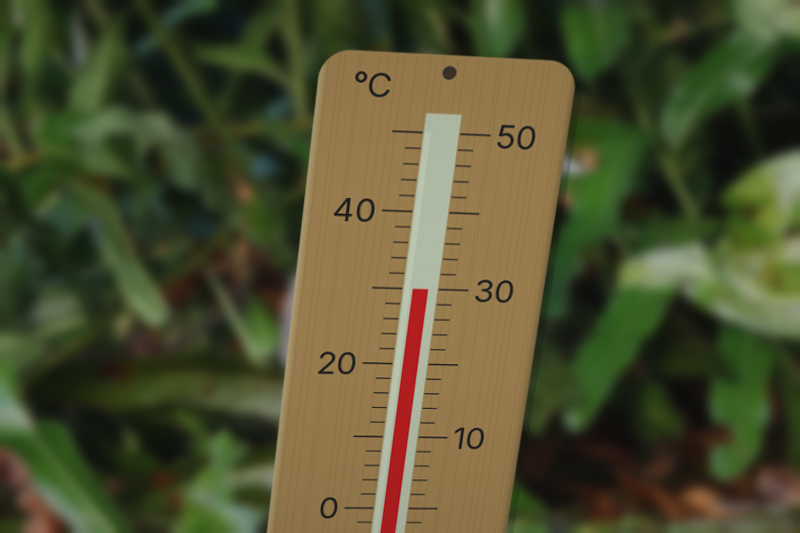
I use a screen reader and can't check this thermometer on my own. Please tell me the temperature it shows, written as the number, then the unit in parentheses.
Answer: 30 (°C)
